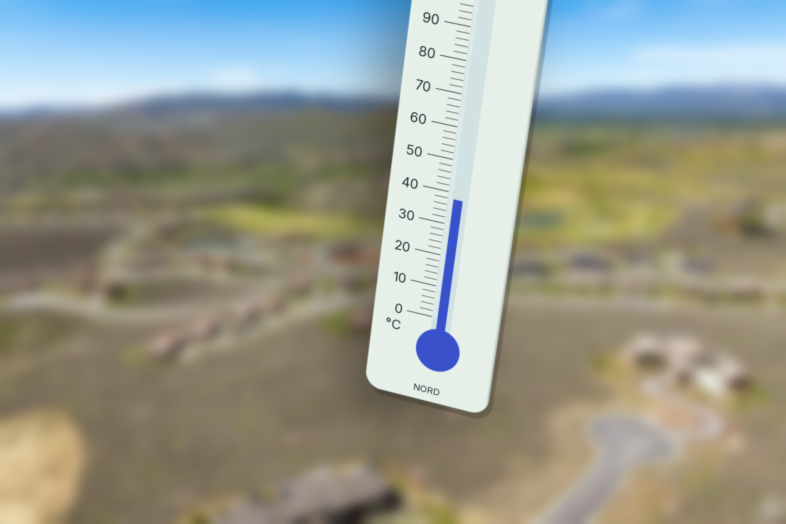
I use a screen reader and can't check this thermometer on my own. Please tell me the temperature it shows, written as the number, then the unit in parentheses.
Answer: 38 (°C)
